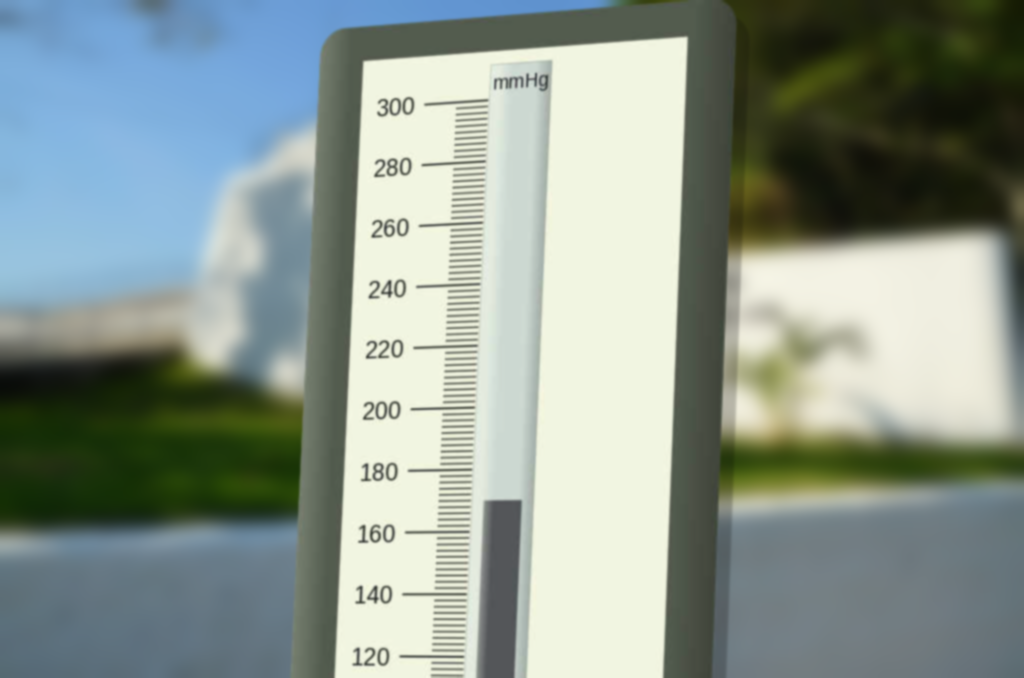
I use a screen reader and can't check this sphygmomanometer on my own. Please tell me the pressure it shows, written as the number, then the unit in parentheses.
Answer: 170 (mmHg)
